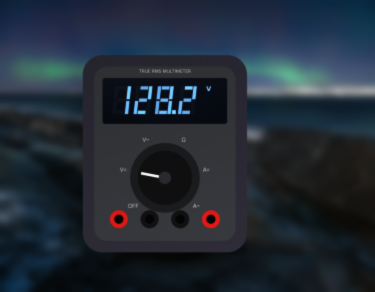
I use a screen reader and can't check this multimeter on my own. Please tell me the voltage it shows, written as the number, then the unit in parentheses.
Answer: 128.2 (V)
